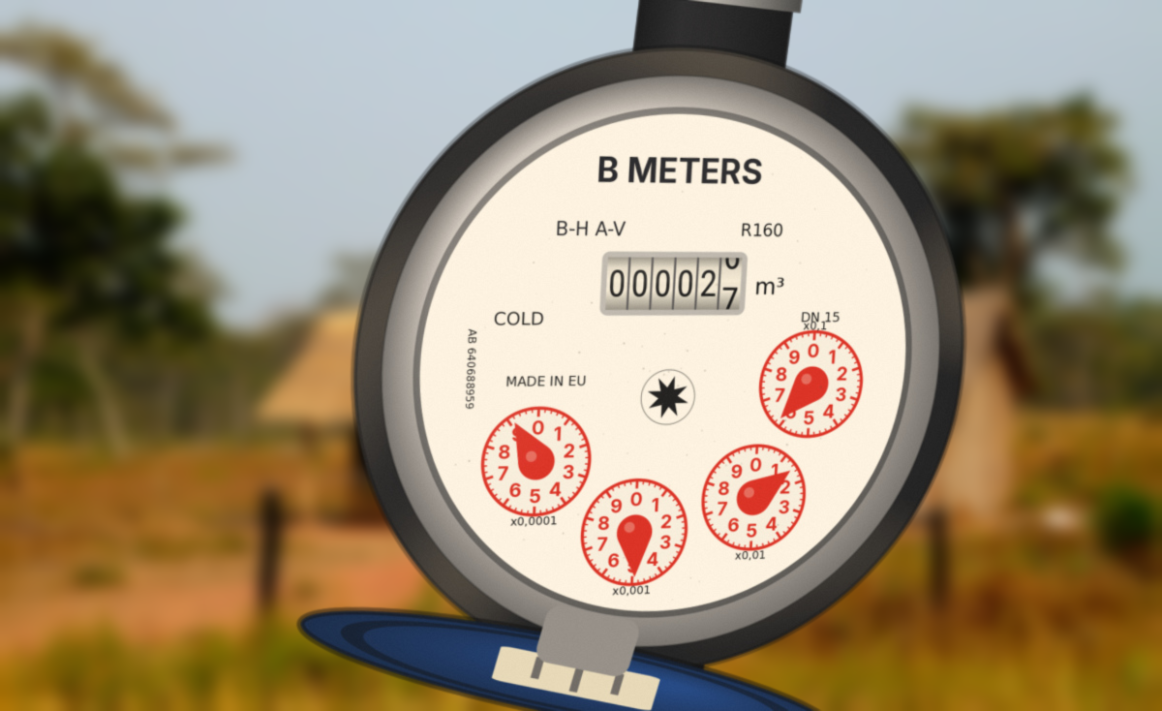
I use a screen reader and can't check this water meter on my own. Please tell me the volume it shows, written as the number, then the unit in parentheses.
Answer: 26.6149 (m³)
